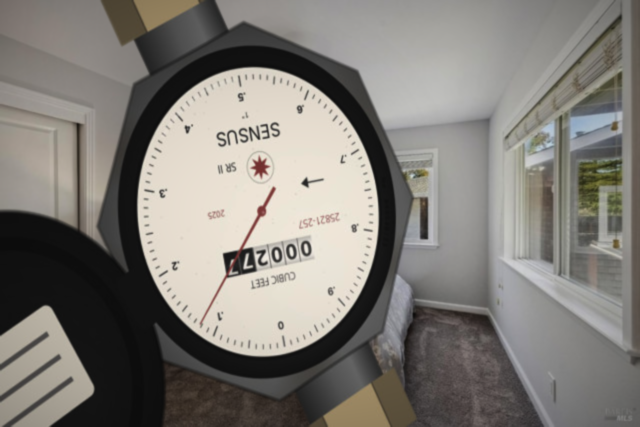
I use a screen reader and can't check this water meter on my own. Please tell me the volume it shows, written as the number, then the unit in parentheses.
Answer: 277.12 (ft³)
